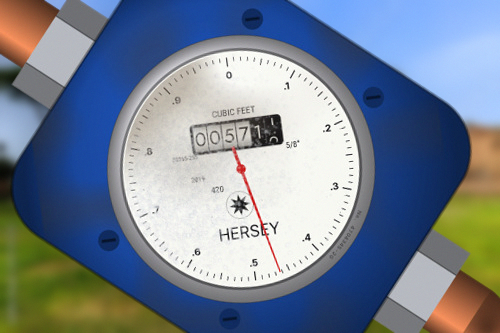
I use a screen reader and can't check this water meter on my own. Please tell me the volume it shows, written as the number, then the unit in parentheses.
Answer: 5711.46 (ft³)
